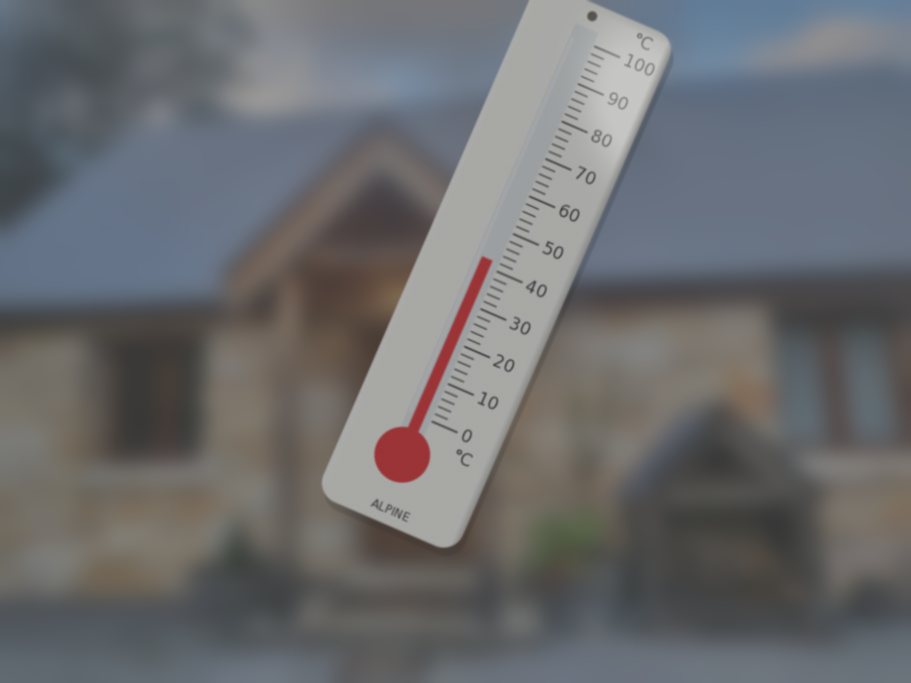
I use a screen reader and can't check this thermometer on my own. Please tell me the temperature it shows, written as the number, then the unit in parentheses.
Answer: 42 (°C)
